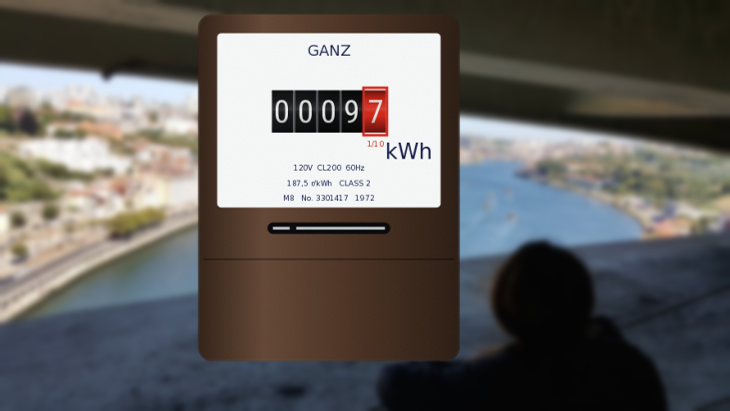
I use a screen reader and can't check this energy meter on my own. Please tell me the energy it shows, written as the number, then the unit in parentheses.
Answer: 9.7 (kWh)
